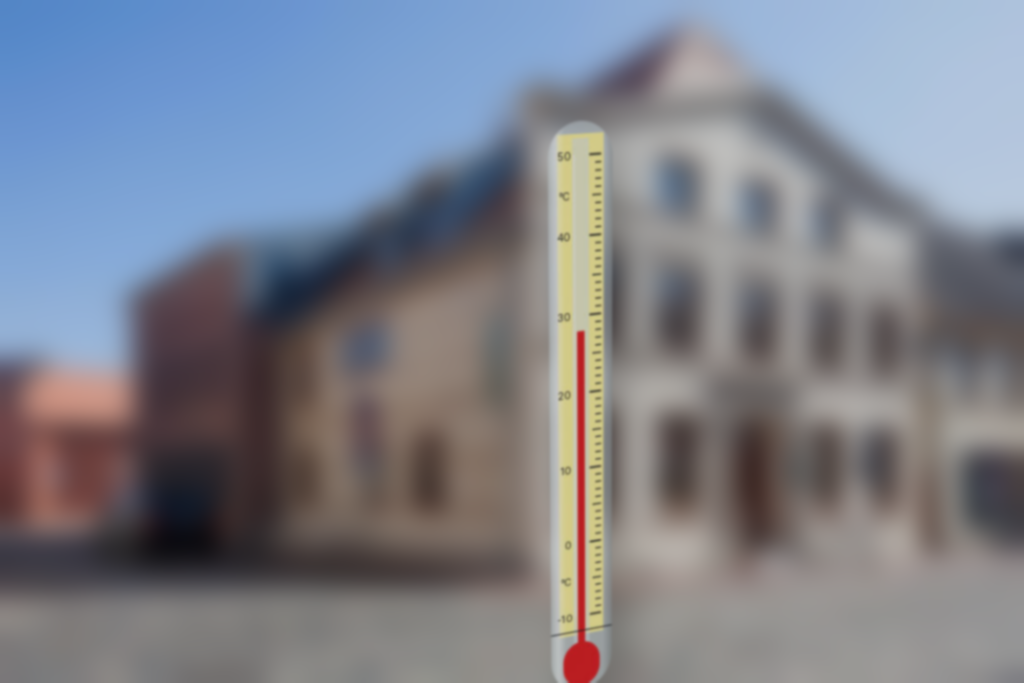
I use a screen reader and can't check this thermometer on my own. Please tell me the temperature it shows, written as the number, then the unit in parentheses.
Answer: 28 (°C)
